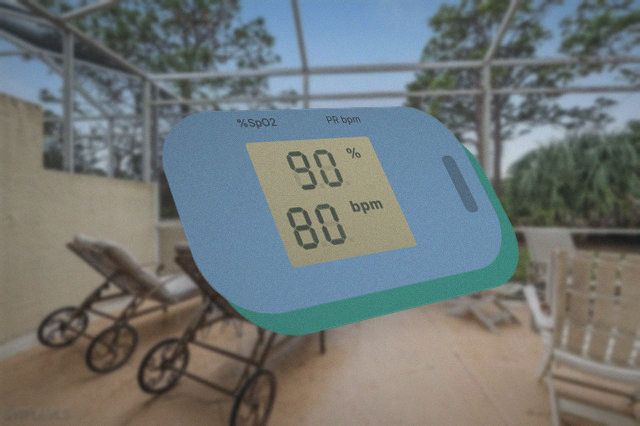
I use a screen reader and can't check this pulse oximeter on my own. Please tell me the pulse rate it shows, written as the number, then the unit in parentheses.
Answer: 80 (bpm)
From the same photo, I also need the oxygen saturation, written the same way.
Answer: 90 (%)
